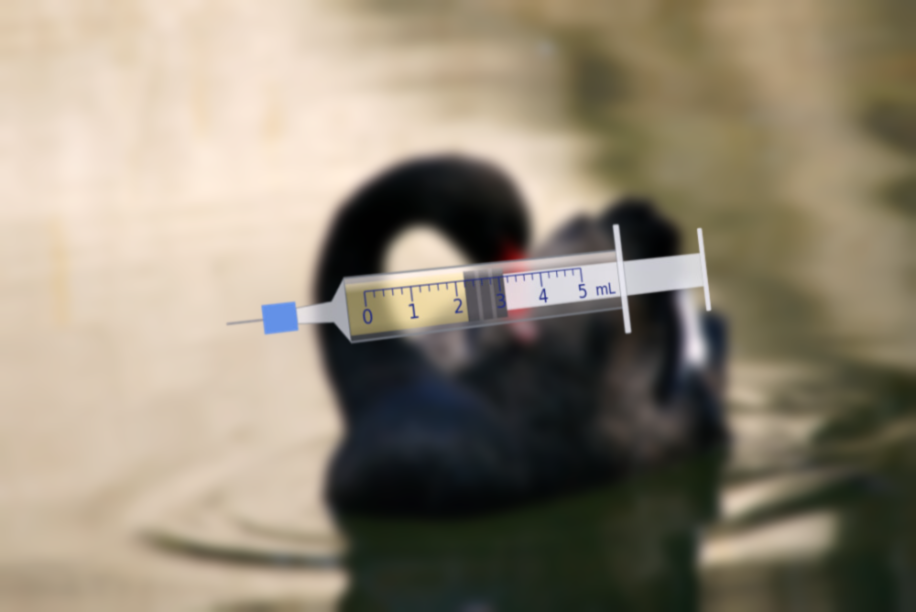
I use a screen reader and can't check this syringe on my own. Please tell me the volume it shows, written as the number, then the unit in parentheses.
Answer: 2.2 (mL)
